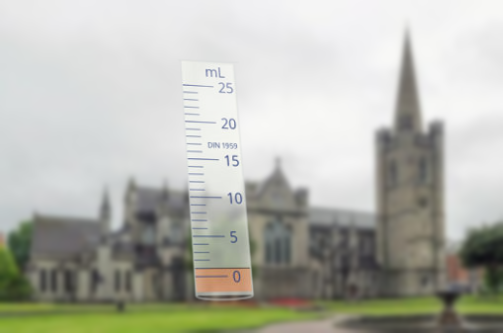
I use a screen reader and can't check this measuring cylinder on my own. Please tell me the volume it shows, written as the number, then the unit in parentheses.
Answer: 1 (mL)
